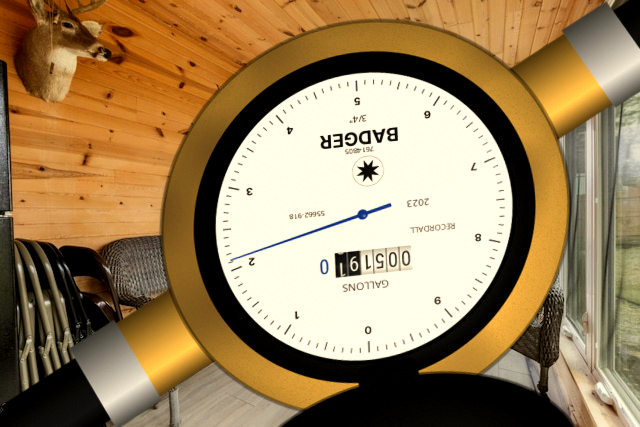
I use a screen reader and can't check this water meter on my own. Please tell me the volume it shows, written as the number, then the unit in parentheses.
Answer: 51912.1 (gal)
